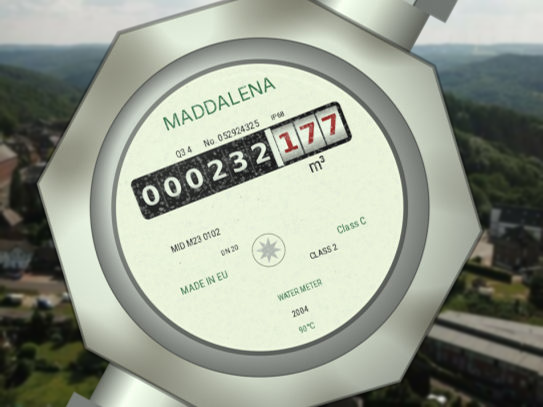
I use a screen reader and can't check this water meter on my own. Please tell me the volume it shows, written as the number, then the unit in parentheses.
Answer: 232.177 (m³)
